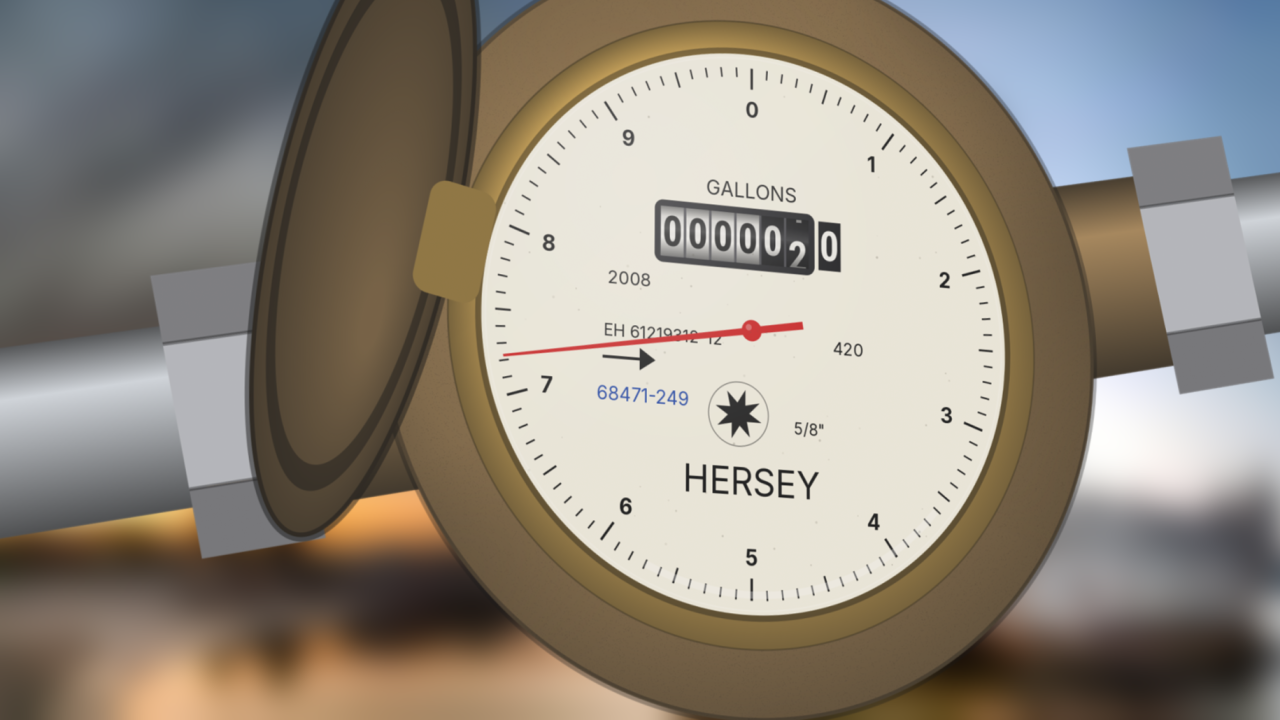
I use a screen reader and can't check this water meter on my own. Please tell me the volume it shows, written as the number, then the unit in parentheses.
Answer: 17.2 (gal)
